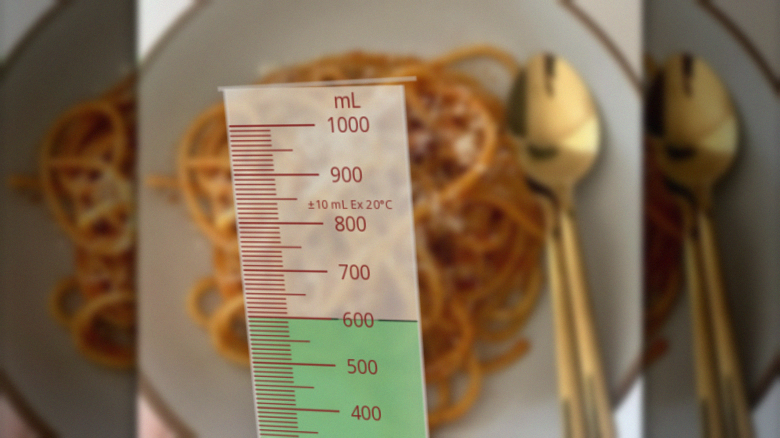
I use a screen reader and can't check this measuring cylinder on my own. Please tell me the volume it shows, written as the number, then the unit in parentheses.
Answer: 600 (mL)
